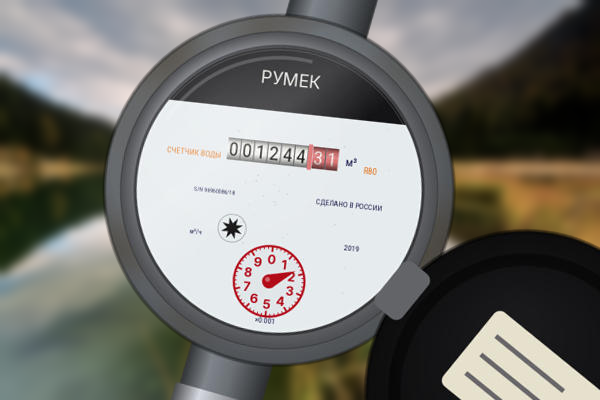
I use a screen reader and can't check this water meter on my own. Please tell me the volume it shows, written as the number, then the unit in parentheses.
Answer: 1244.311 (m³)
